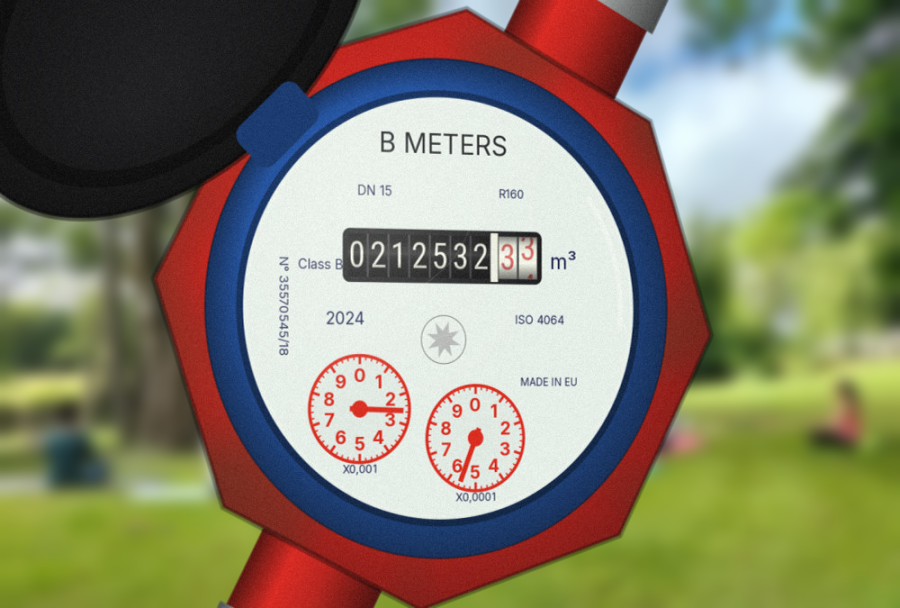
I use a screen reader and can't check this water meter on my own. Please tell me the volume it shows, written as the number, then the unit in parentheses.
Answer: 212532.3325 (m³)
